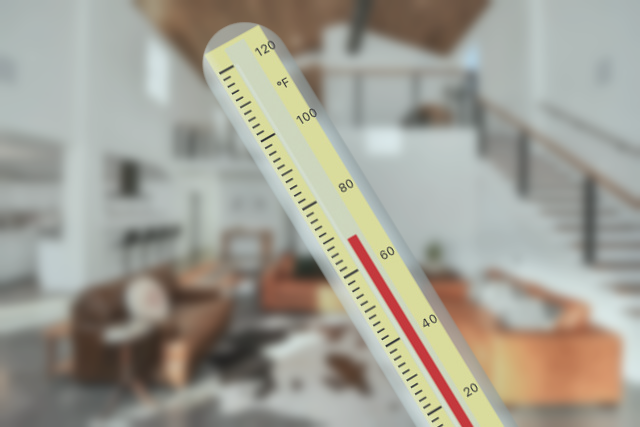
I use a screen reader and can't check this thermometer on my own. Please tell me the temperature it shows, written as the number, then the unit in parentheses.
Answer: 68 (°F)
